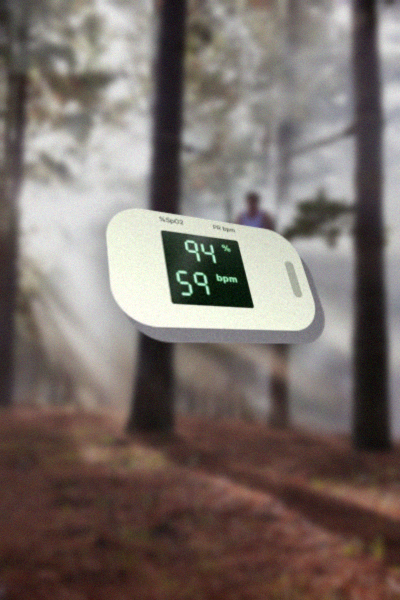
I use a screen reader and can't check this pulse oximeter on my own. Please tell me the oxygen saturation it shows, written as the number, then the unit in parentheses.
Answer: 94 (%)
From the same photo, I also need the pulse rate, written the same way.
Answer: 59 (bpm)
